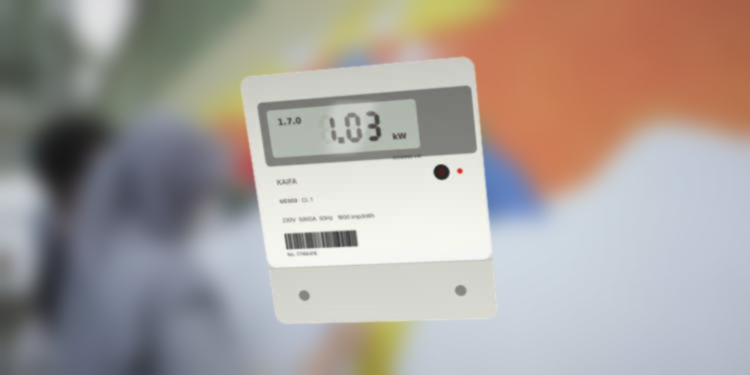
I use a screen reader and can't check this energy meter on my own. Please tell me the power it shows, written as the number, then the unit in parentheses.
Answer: 1.03 (kW)
